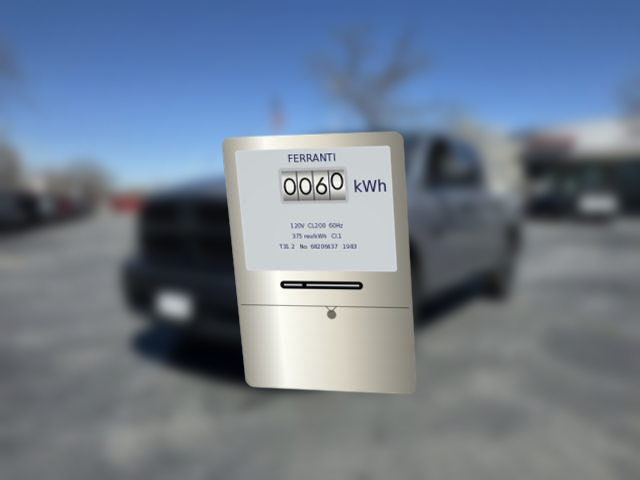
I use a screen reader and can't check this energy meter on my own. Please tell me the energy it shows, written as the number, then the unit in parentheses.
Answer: 60 (kWh)
